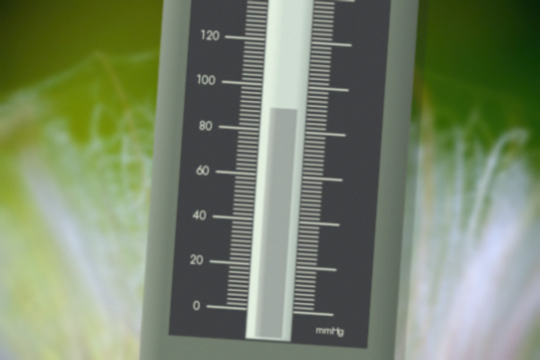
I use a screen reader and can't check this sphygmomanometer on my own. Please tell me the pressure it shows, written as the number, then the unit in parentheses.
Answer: 90 (mmHg)
